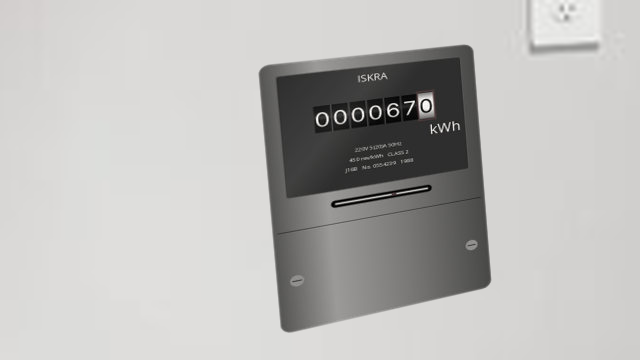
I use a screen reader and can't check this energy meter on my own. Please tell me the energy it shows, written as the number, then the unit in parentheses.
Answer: 67.0 (kWh)
